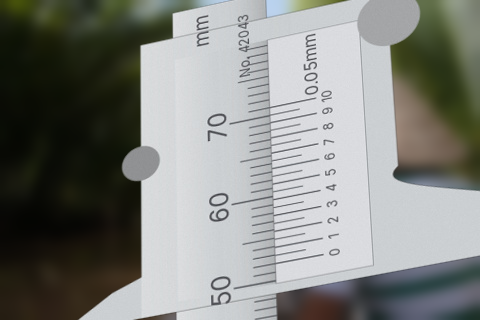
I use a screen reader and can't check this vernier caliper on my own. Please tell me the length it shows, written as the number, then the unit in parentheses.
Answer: 52.0 (mm)
